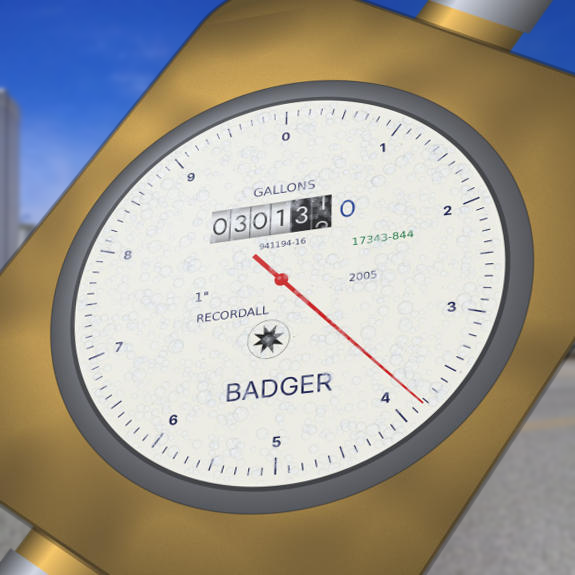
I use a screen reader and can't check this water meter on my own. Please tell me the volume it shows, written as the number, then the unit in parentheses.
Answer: 301313.8 (gal)
